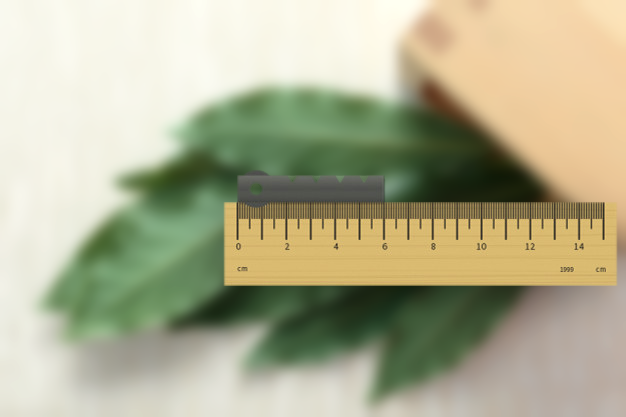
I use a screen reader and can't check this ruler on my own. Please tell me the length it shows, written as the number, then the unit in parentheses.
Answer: 6 (cm)
